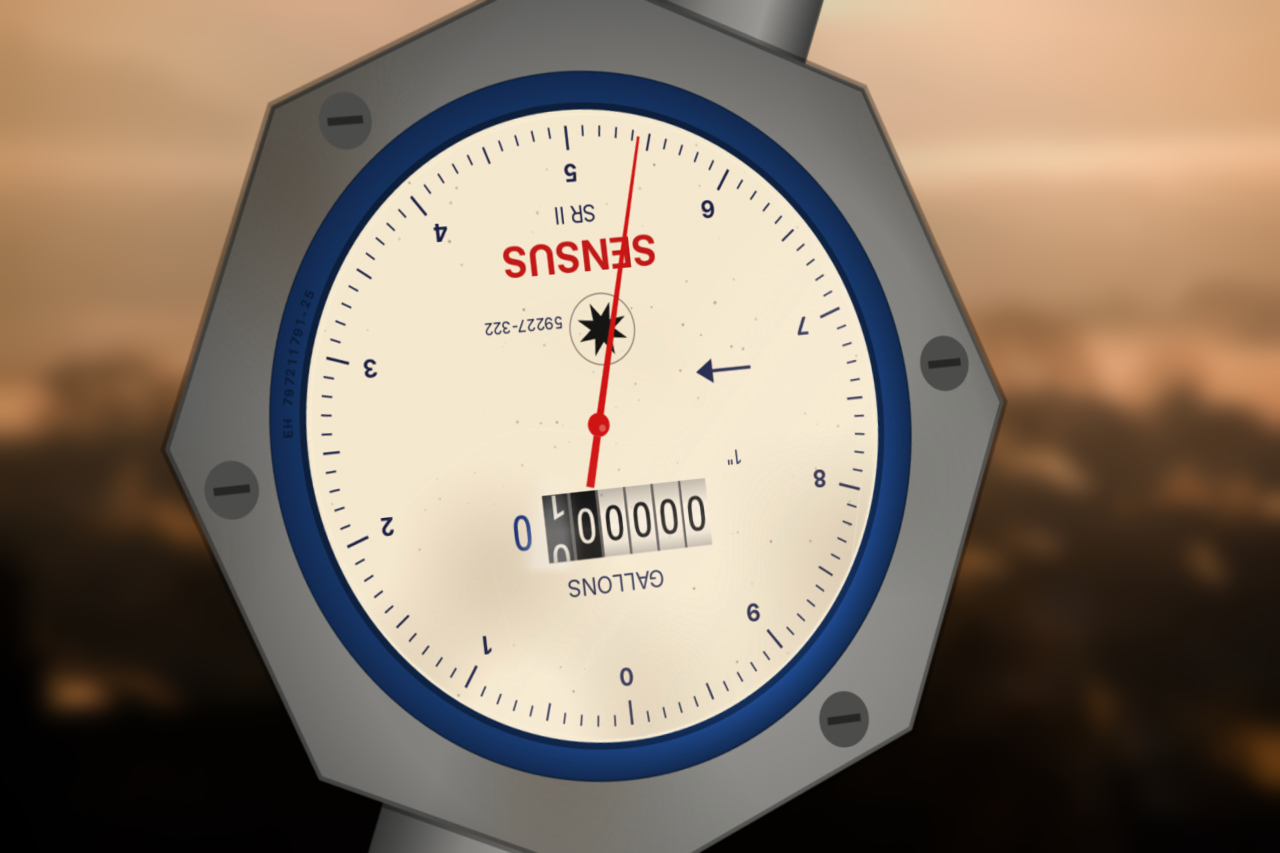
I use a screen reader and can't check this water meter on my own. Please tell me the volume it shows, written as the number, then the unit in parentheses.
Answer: 5.4 (gal)
